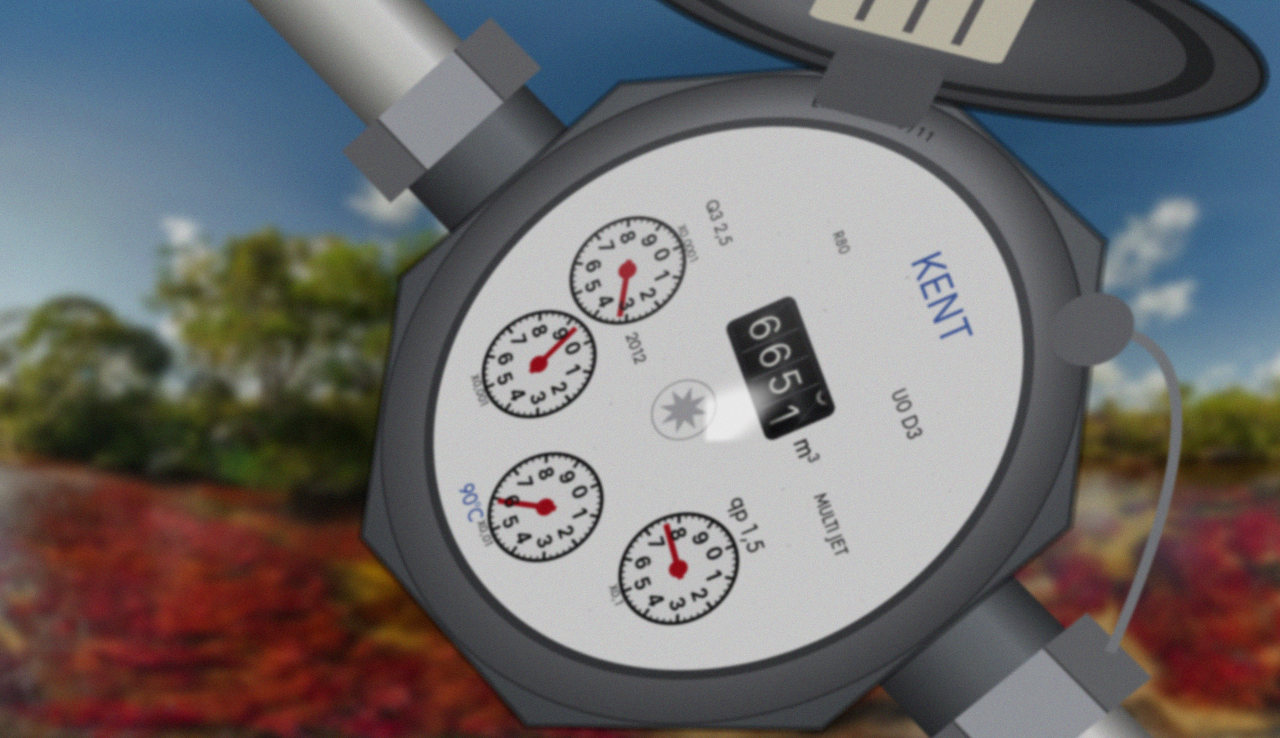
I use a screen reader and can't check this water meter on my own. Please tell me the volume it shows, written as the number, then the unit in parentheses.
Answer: 6650.7593 (m³)
